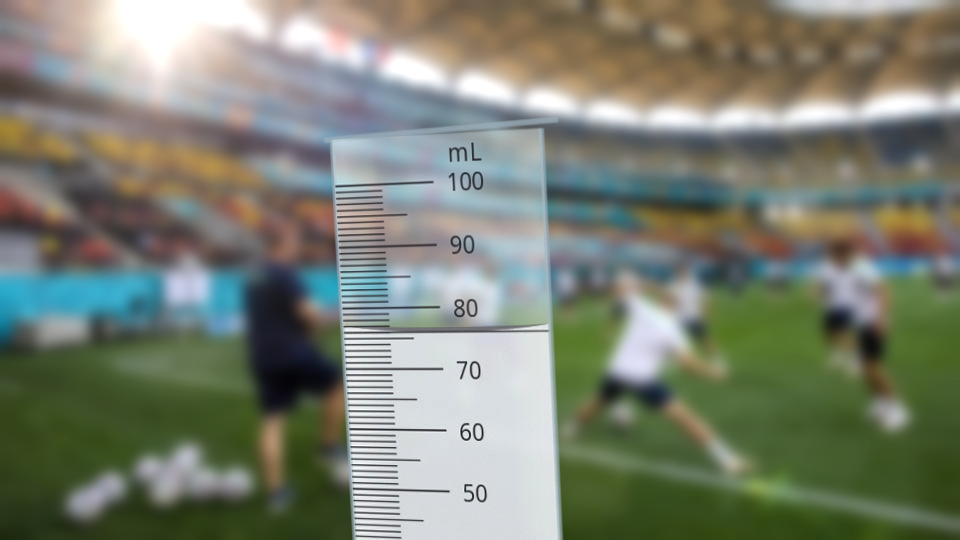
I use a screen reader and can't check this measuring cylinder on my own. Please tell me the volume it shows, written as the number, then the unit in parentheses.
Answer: 76 (mL)
